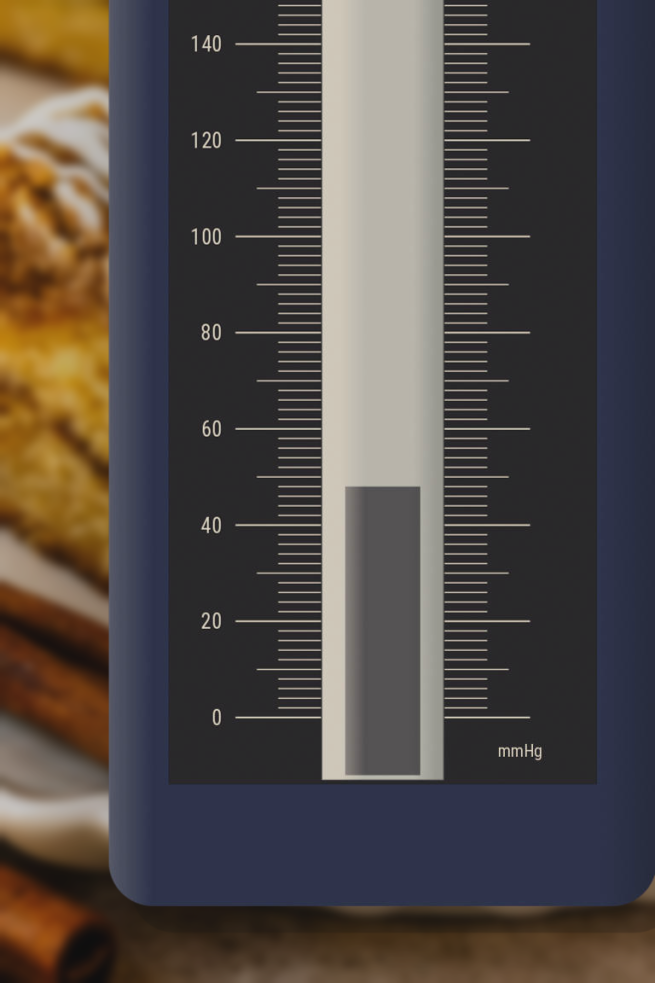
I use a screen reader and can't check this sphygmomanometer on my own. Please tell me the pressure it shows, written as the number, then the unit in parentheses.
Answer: 48 (mmHg)
